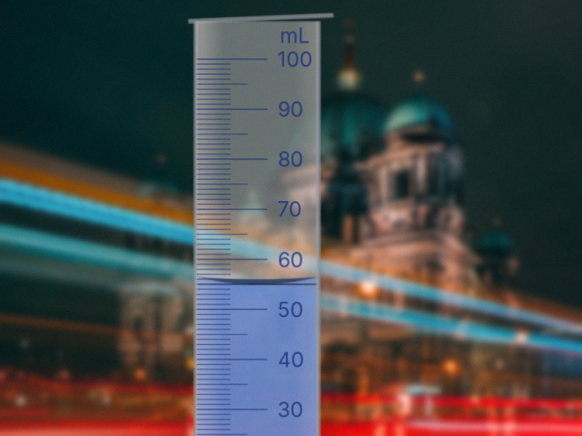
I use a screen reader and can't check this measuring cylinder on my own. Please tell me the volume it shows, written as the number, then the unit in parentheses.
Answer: 55 (mL)
